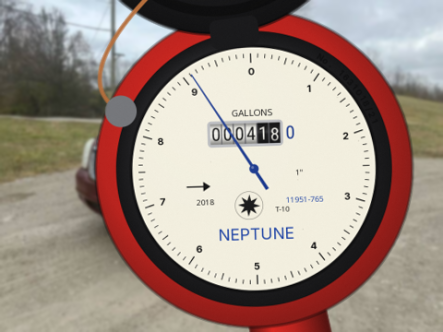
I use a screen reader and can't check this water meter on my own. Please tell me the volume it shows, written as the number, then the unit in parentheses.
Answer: 4179.1 (gal)
